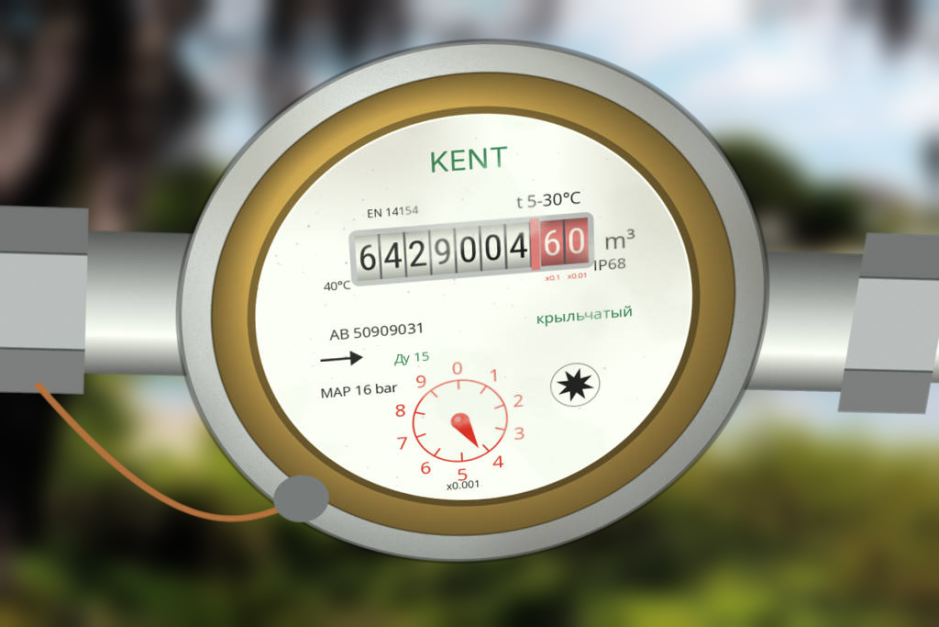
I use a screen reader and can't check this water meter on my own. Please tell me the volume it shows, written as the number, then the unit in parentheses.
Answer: 6429004.604 (m³)
